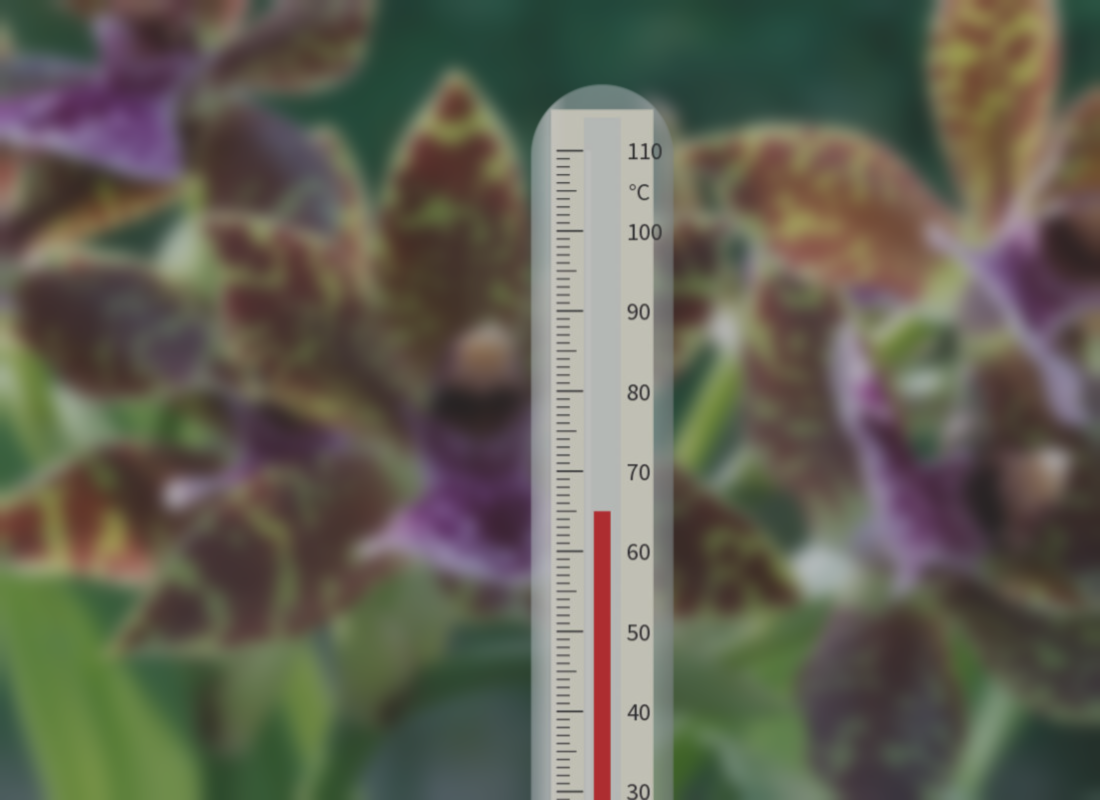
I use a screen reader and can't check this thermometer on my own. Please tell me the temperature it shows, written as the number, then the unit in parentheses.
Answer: 65 (°C)
